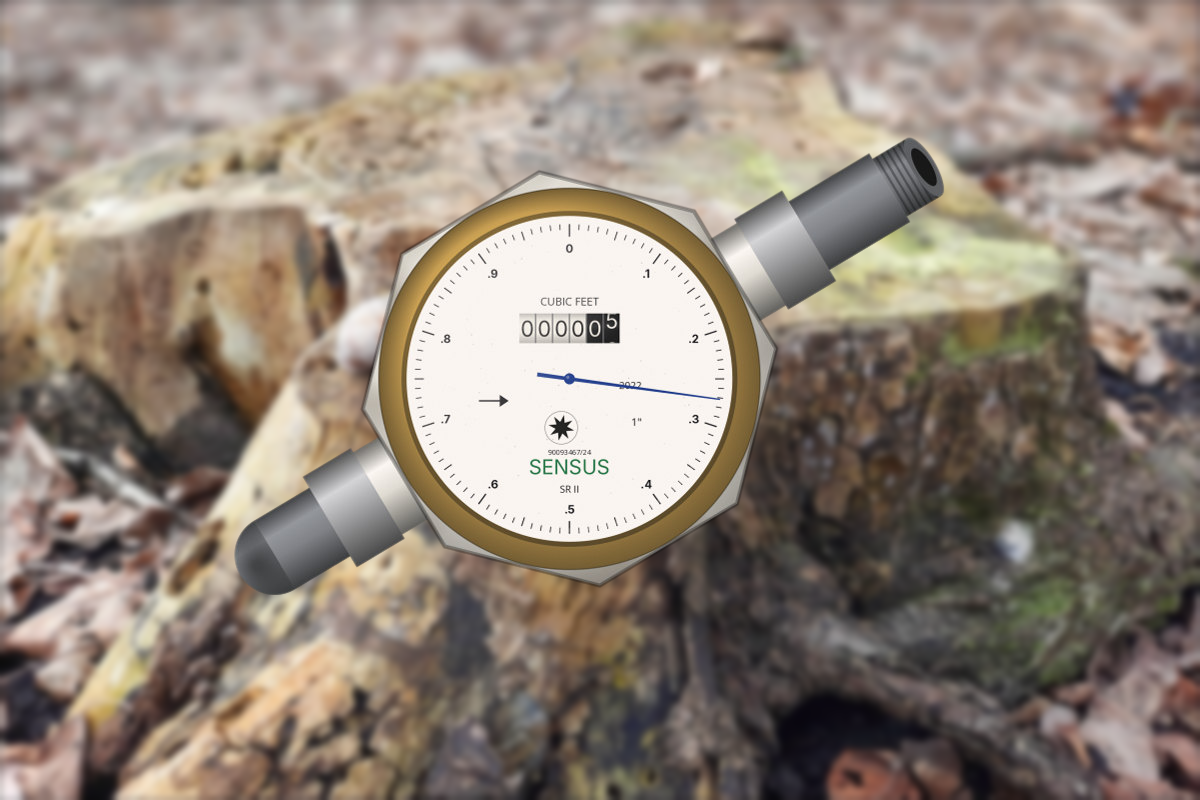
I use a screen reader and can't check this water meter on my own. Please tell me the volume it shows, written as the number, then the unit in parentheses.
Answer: 5.27 (ft³)
